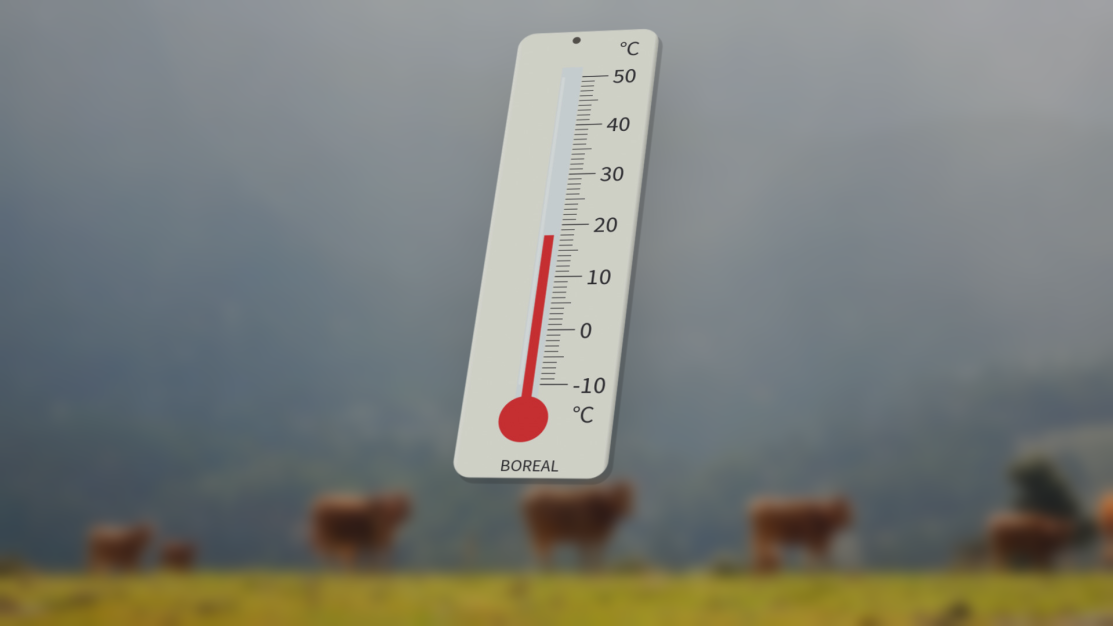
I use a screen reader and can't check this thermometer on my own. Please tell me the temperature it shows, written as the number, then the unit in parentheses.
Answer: 18 (°C)
